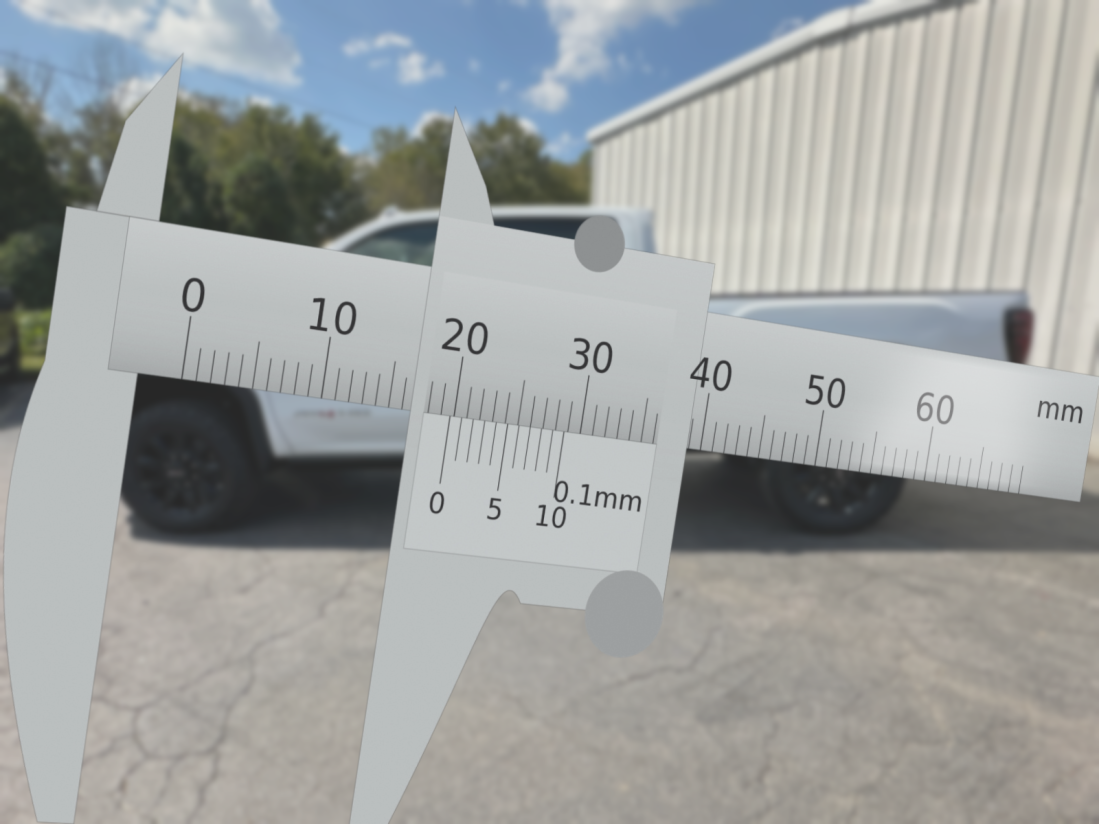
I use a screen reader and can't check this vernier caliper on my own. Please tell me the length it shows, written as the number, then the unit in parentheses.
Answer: 19.7 (mm)
